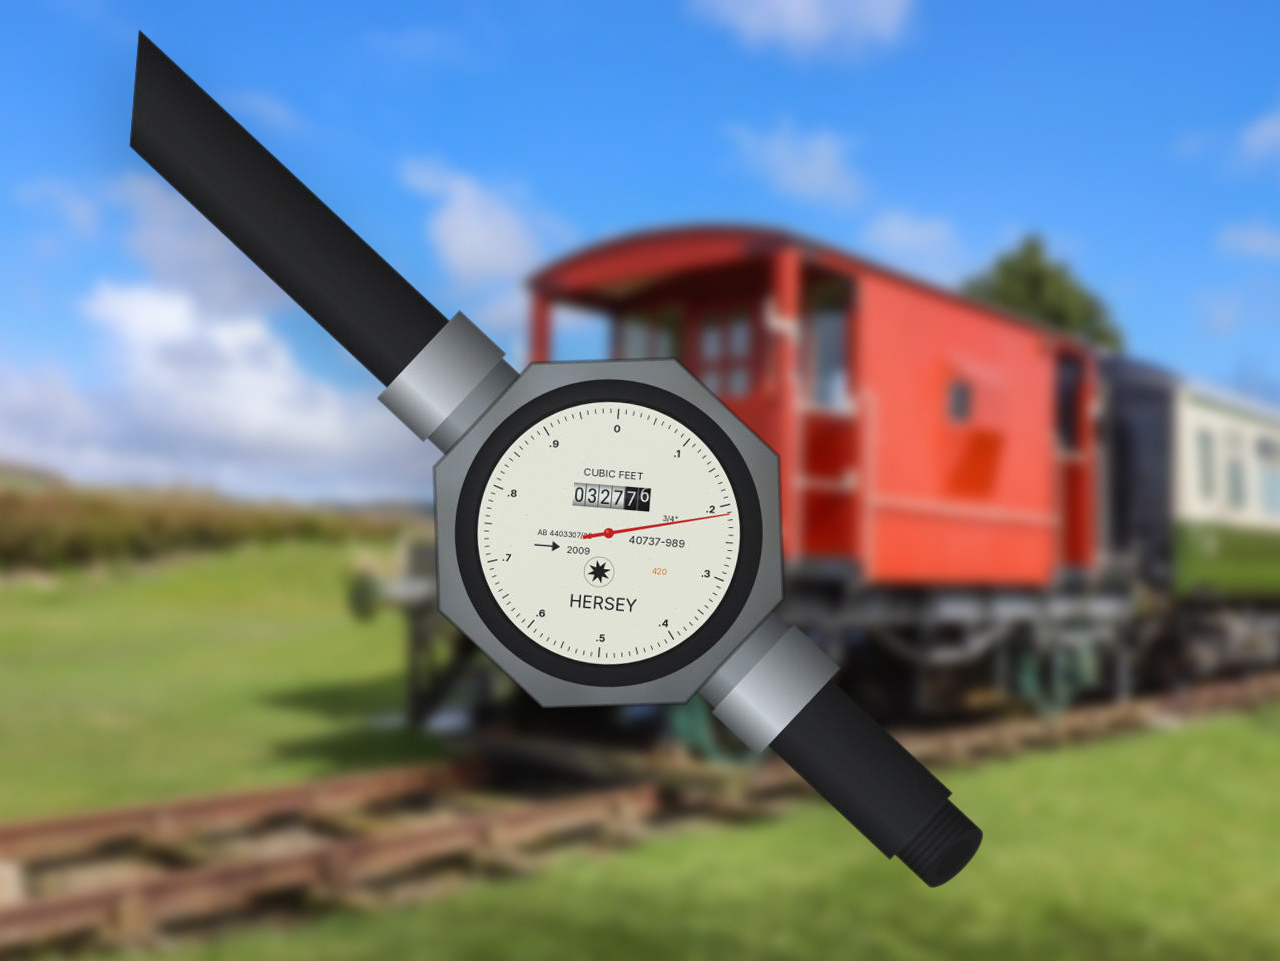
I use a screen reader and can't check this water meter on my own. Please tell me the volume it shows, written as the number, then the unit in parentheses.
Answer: 32776.21 (ft³)
